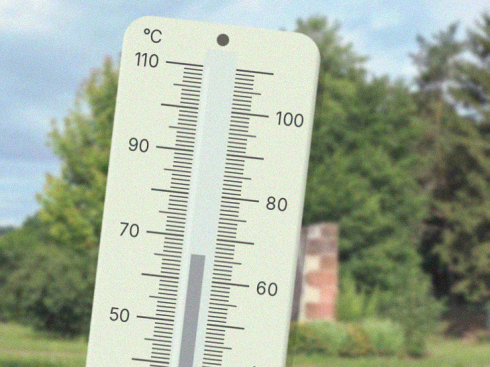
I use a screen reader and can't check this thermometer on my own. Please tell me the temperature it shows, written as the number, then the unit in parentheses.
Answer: 66 (°C)
